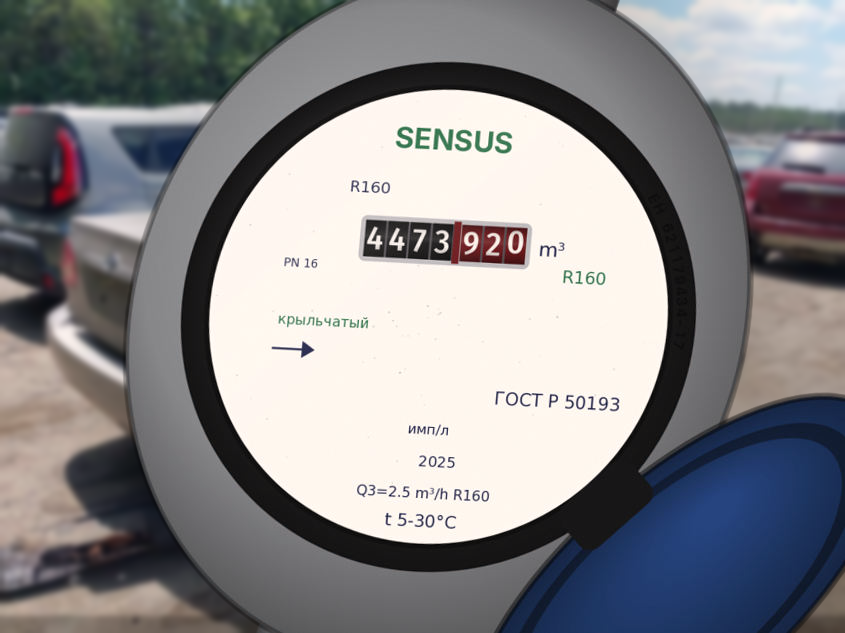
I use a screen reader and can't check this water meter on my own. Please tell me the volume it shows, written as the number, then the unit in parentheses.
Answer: 4473.920 (m³)
